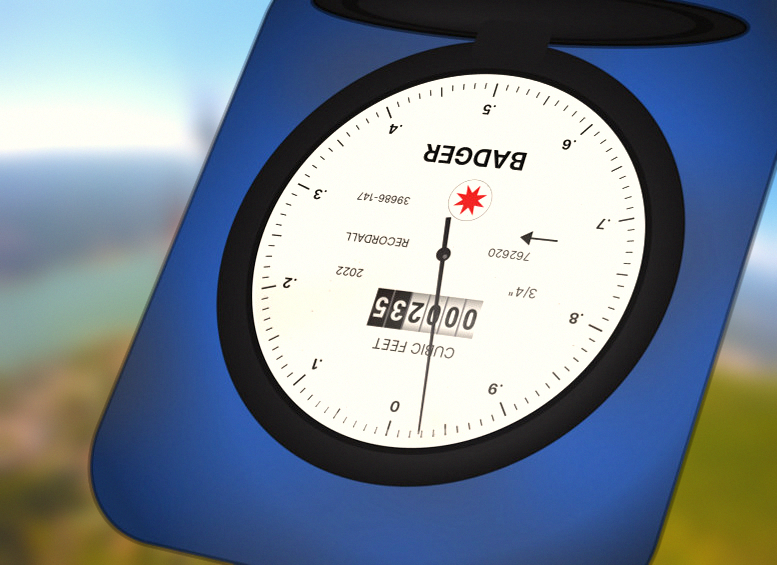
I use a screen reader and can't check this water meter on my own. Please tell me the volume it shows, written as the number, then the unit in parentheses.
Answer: 234.97 (ft³)
